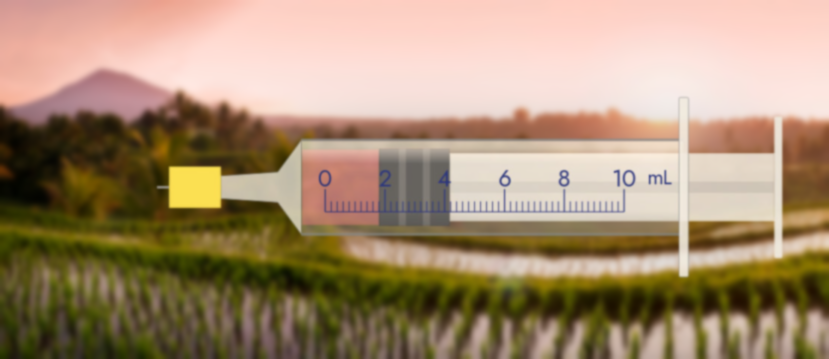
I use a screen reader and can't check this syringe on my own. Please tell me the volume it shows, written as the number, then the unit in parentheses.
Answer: 1.8 (mL)
